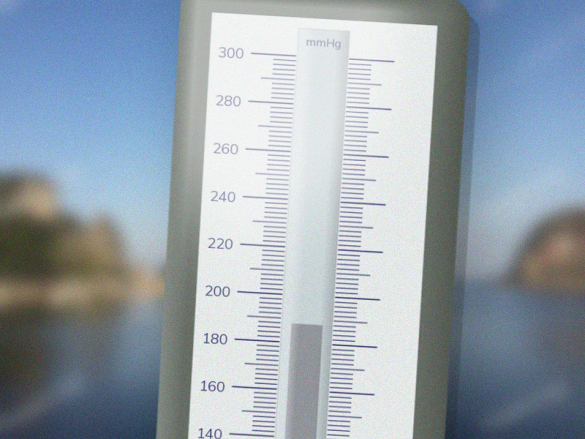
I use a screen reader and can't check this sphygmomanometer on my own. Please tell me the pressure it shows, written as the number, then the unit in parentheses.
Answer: 188 (mmHg)
